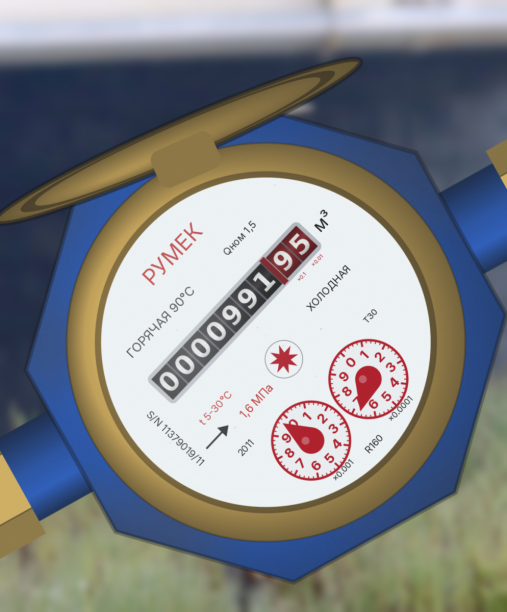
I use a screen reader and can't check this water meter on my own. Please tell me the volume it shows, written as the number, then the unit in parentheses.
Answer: 991.9496 (m³)
